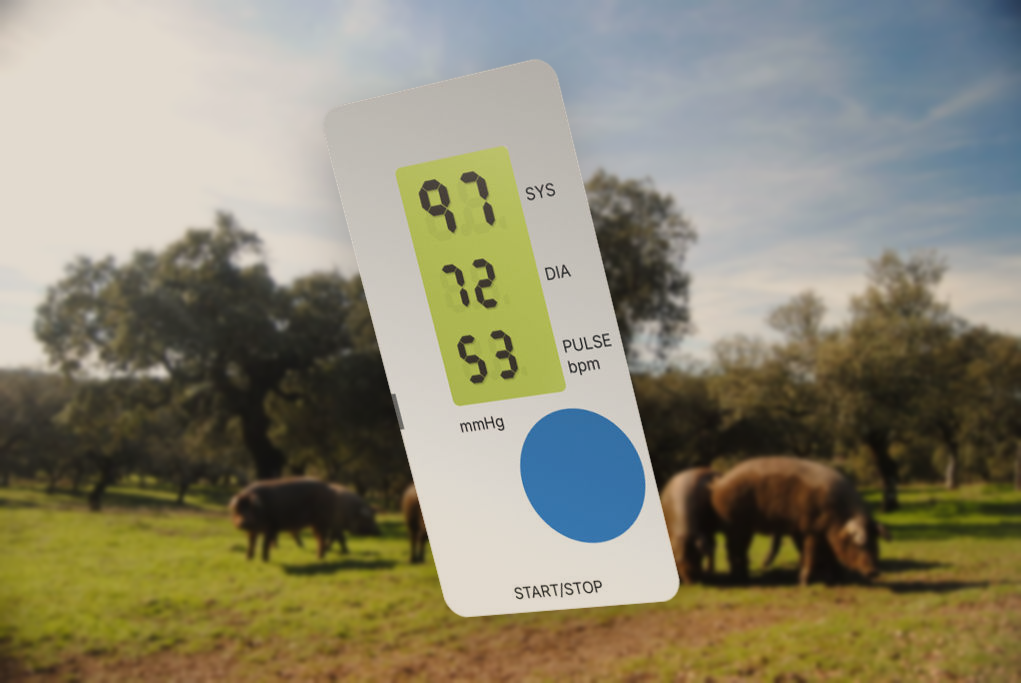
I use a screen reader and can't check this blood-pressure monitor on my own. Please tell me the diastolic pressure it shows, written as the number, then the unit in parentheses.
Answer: 72 (mmHg)
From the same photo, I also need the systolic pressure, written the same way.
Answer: 97 (mmHg)
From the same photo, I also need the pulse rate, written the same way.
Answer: 53 (bpm)
